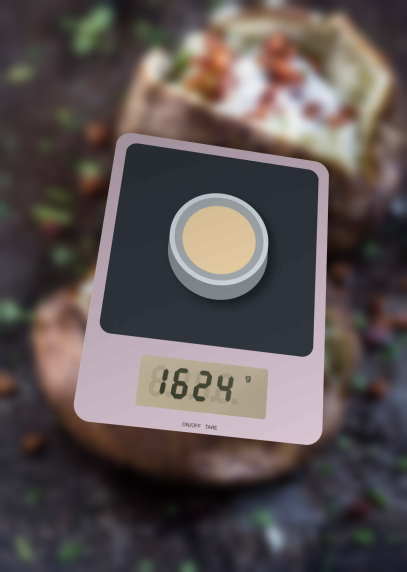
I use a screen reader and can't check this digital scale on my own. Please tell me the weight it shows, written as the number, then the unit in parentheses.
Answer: 1624 (g)
